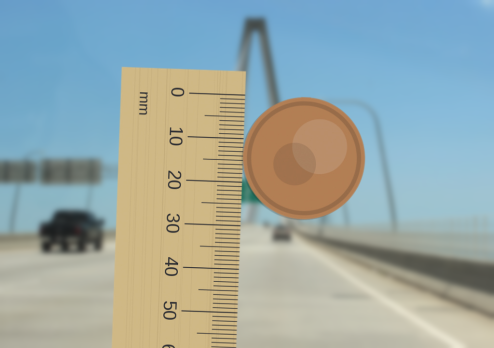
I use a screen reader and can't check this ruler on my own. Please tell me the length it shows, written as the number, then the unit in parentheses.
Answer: 28 (mm)
